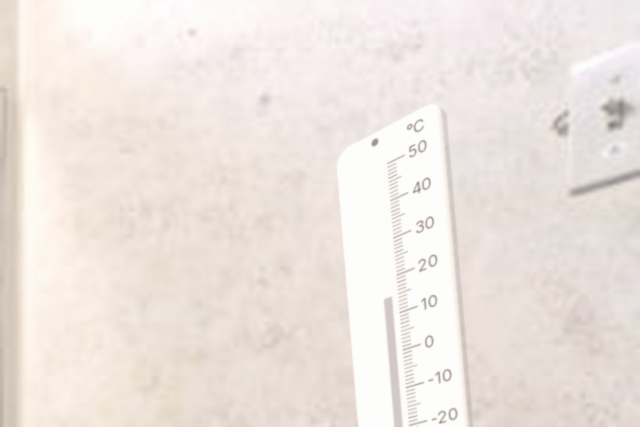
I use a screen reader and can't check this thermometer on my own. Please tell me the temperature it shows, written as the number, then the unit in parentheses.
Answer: 15 (°C)
